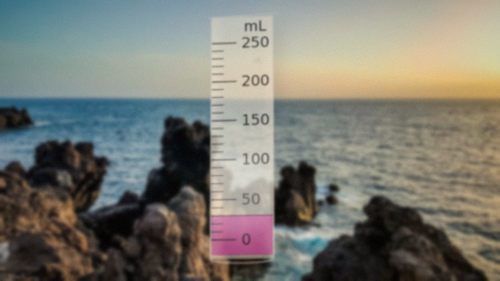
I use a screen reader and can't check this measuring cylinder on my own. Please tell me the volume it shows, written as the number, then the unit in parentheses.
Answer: 30 (mL)
